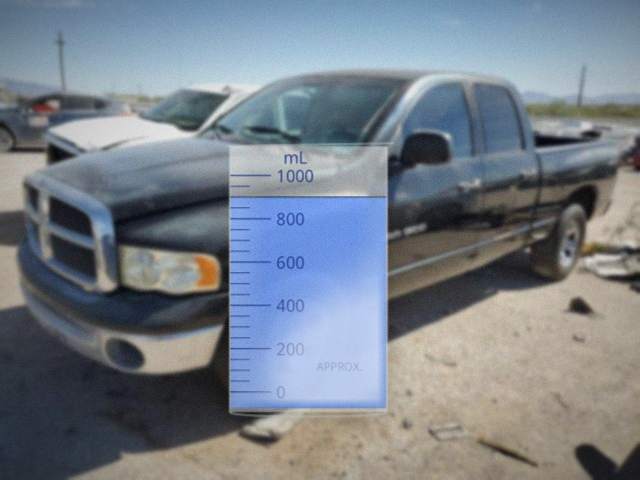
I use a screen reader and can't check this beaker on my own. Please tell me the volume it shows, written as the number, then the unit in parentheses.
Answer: 900 (mL)
